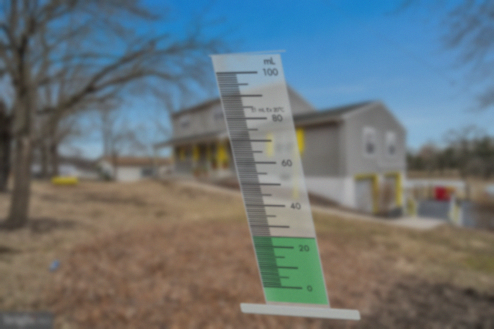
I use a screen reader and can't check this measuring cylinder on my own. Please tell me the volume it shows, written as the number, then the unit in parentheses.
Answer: 25 (mL)
